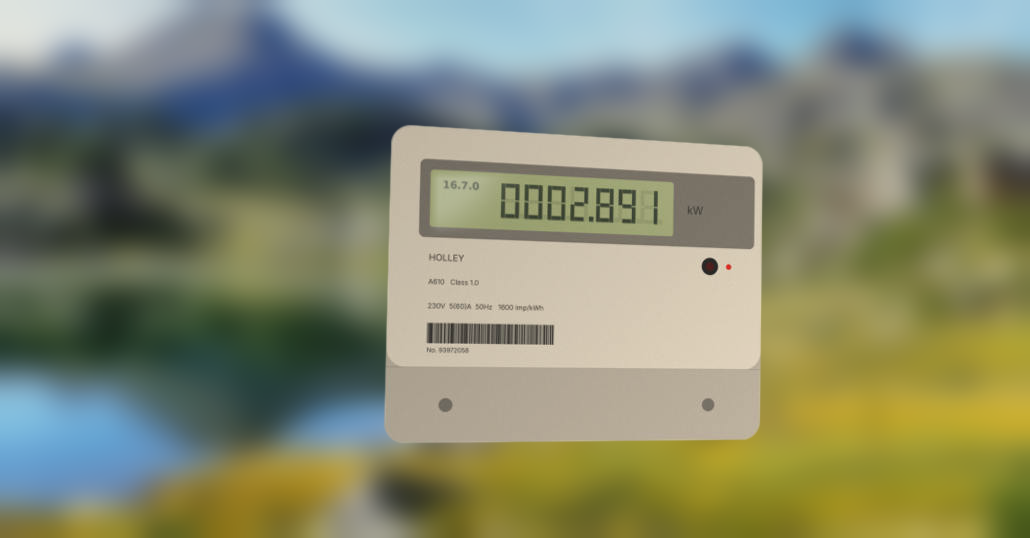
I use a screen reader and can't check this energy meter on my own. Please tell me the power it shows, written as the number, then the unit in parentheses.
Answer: 2.891 (kW)
